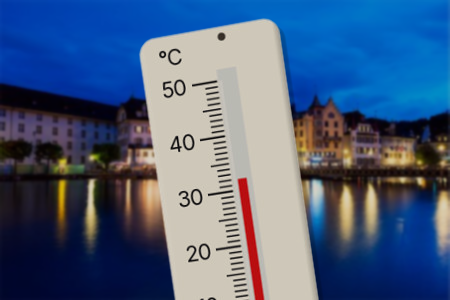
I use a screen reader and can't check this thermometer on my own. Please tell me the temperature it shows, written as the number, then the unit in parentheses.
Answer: 32 (°C)
